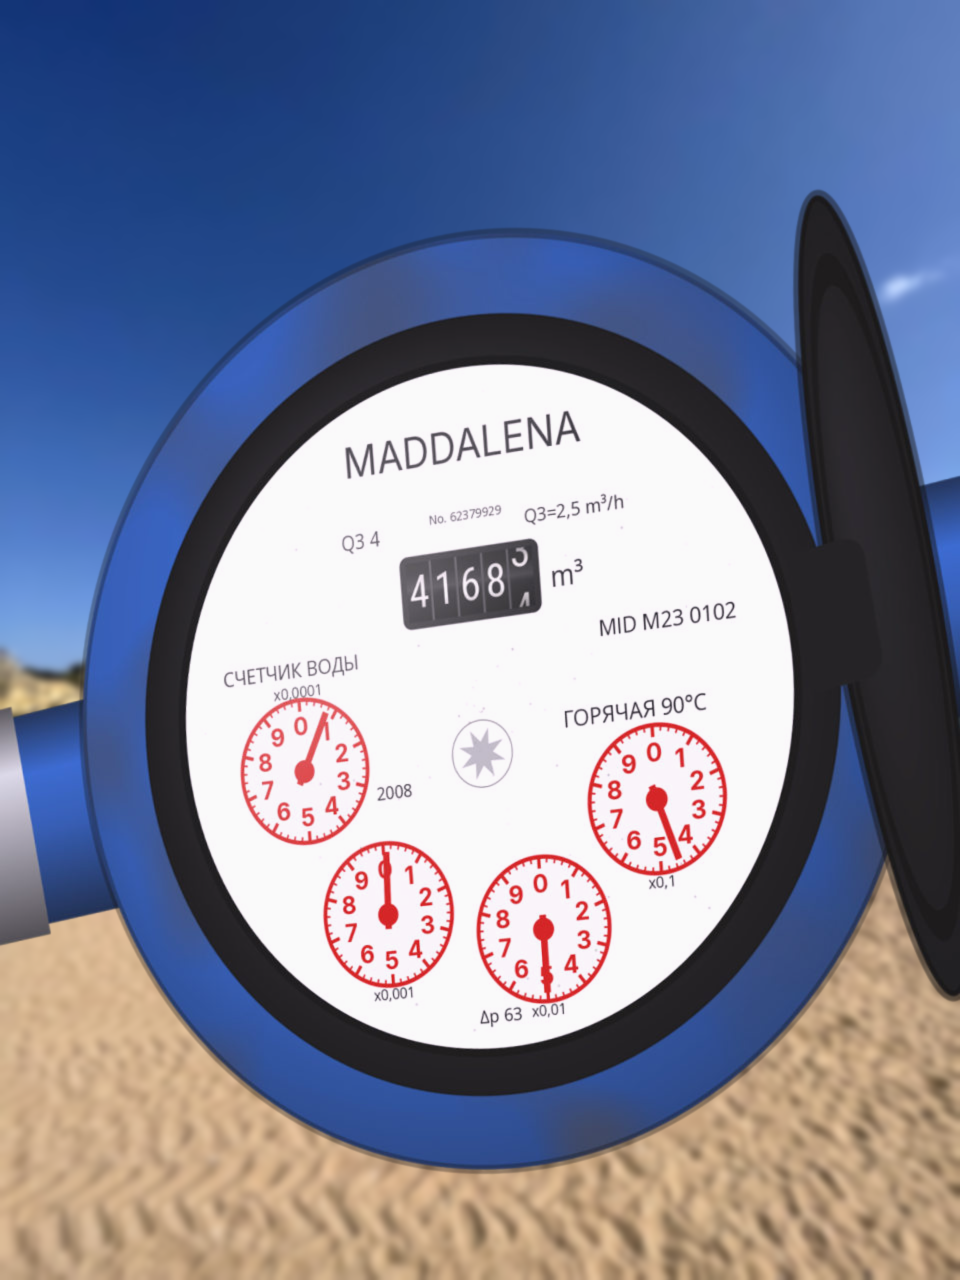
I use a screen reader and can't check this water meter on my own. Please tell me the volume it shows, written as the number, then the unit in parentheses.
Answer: 41683.4500 (m³)
